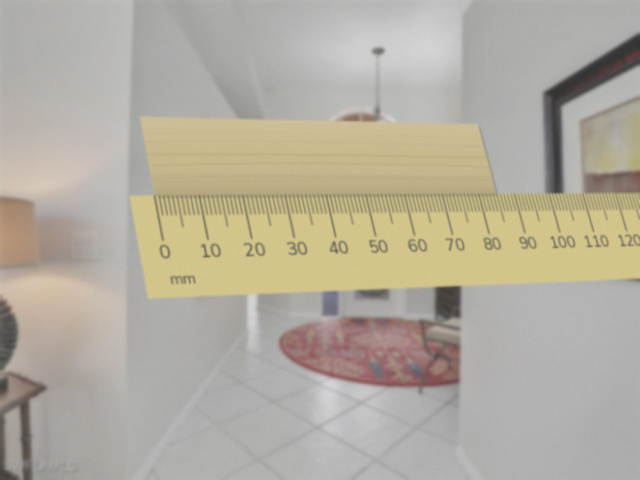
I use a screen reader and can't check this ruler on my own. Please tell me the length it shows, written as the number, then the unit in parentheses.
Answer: 85 (mm)
